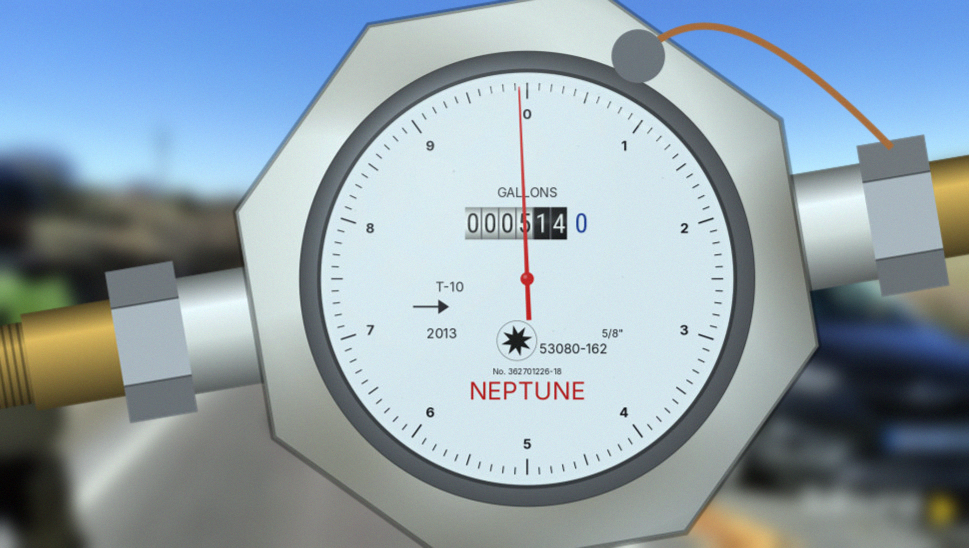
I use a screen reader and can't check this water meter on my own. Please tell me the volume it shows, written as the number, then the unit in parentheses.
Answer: 5139.9 (gal)
